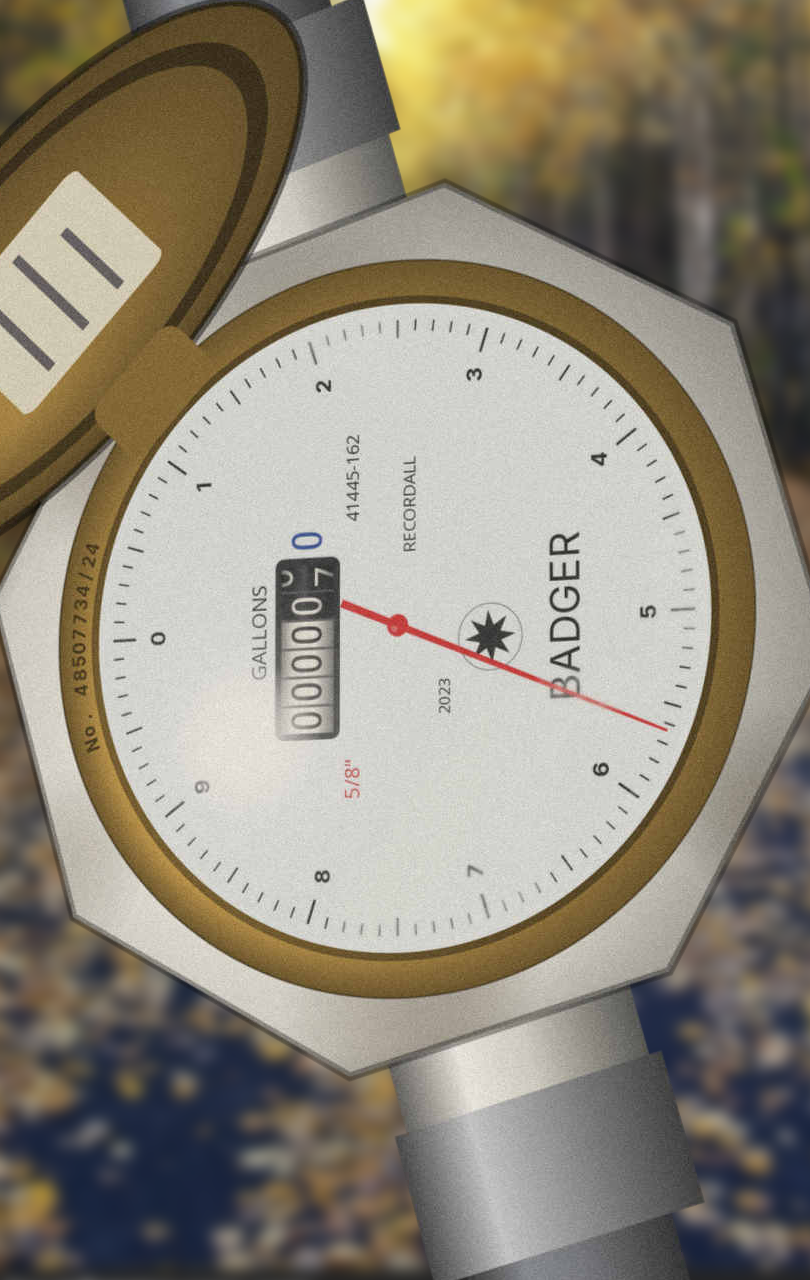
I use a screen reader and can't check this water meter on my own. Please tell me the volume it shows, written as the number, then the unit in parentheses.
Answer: 65.6 (gal)
